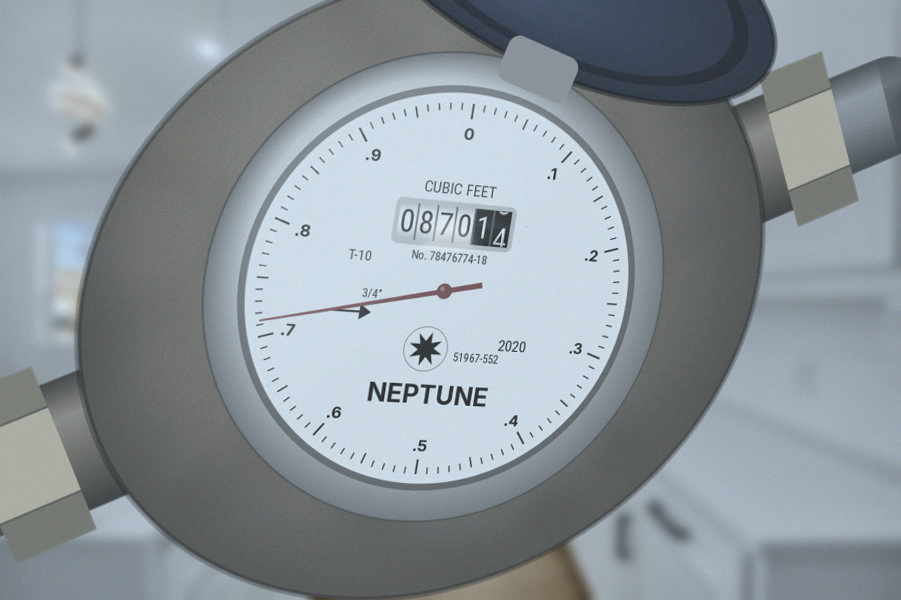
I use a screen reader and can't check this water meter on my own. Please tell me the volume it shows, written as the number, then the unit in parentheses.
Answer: 87013.71 (ft³)
